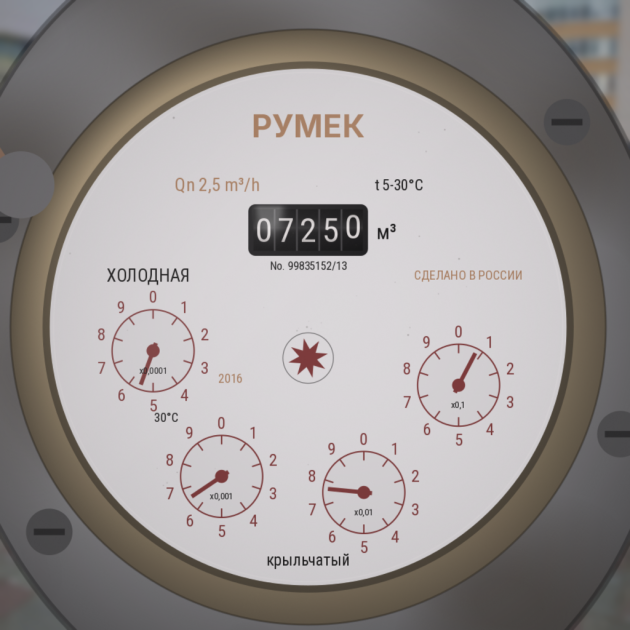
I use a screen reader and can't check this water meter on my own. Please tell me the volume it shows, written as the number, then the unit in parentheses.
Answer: 7250.0765 (m³)
